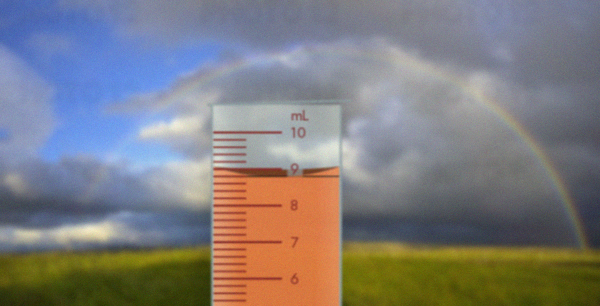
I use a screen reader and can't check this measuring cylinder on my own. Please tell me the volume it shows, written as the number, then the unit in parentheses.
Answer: 8.8 (mL)
